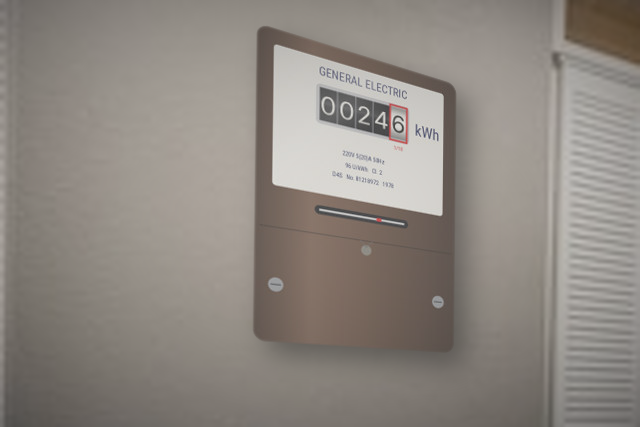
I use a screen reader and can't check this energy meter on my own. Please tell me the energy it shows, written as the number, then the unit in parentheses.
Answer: 24.6 (kWh)
